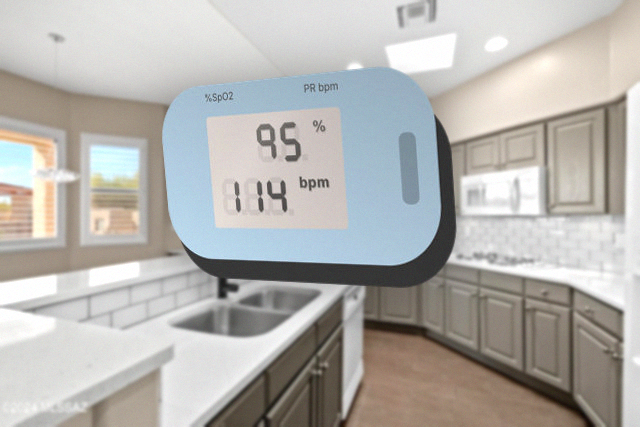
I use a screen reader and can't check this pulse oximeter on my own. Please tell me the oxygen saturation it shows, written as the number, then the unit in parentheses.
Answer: 95 (%)
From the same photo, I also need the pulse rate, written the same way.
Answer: 114 (bpm)
